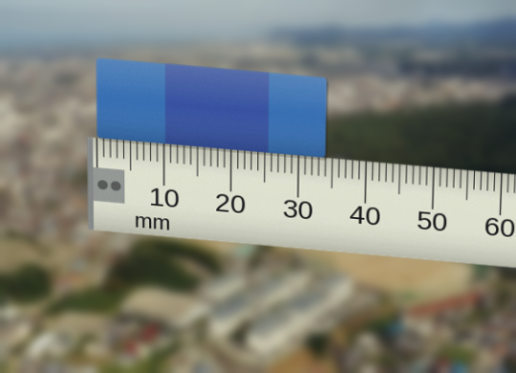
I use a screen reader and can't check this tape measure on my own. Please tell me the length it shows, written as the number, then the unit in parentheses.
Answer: 34 (mm)
